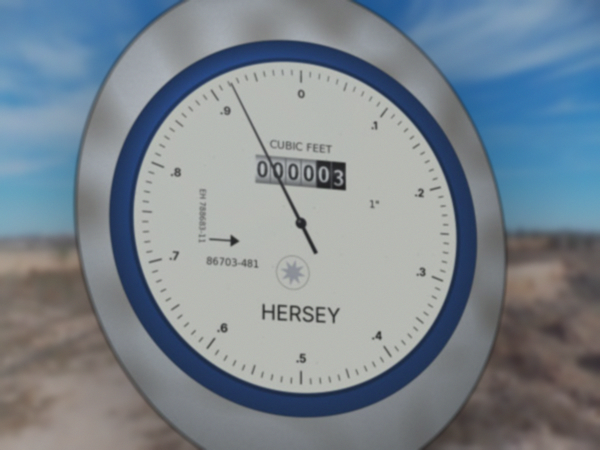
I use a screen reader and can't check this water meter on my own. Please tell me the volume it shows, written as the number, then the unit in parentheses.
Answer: 2.92 (ft³)
